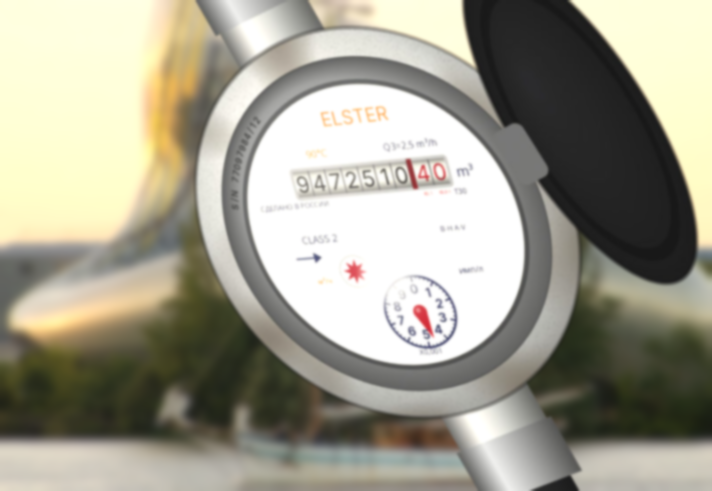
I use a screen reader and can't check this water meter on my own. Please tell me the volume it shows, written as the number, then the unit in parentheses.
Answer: 9472510.404 (m³)
